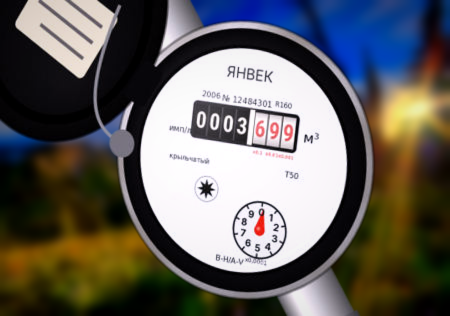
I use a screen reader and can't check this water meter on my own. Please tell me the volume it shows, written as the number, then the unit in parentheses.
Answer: 3.6990 (m³)
